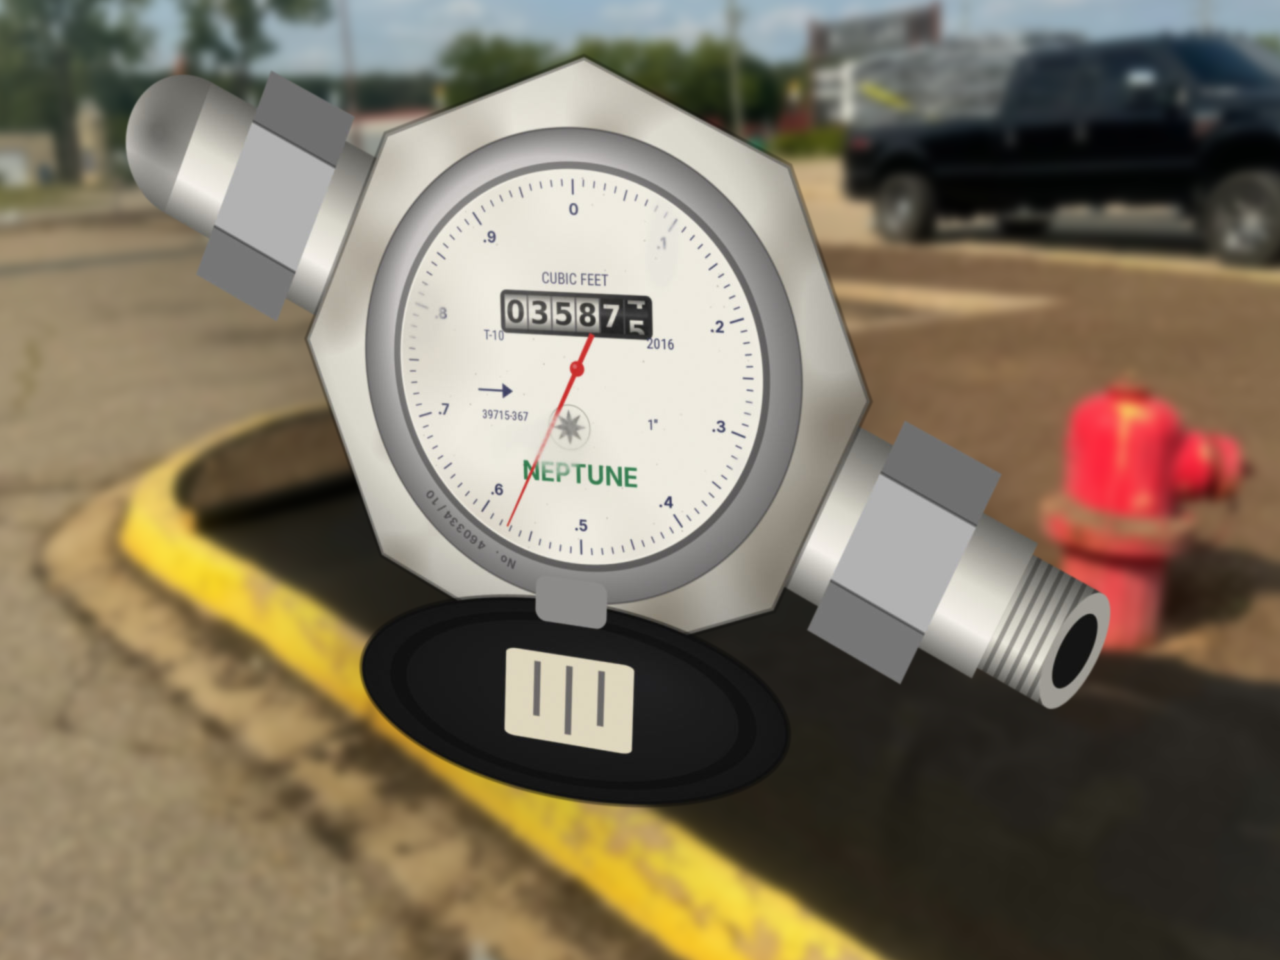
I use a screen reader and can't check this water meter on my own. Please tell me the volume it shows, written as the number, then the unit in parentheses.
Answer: 35874.57 (ft³)
